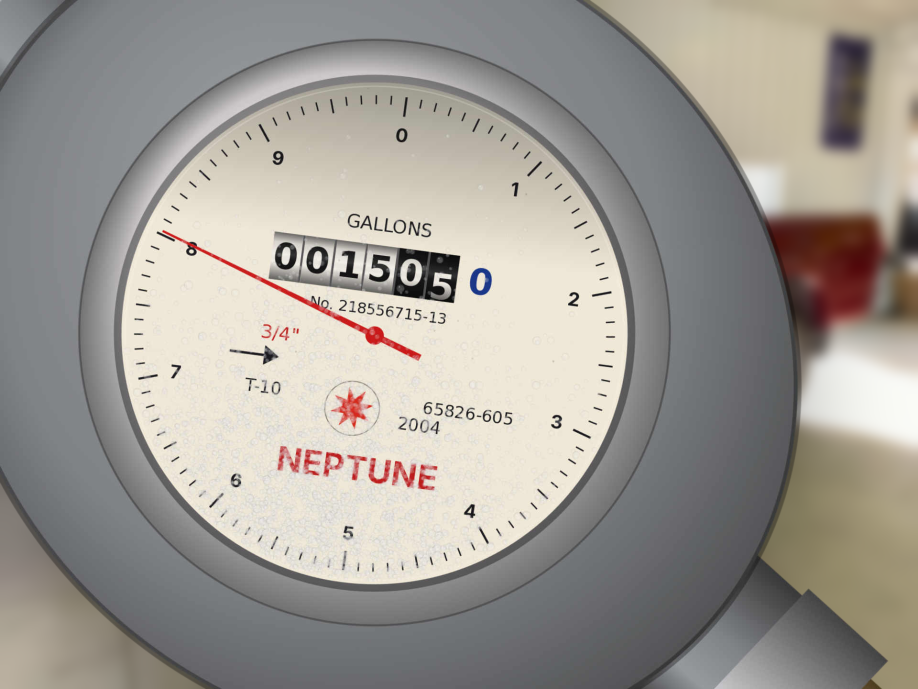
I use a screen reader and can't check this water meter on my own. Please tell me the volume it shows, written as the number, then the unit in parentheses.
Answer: 15048.0 (gal)
